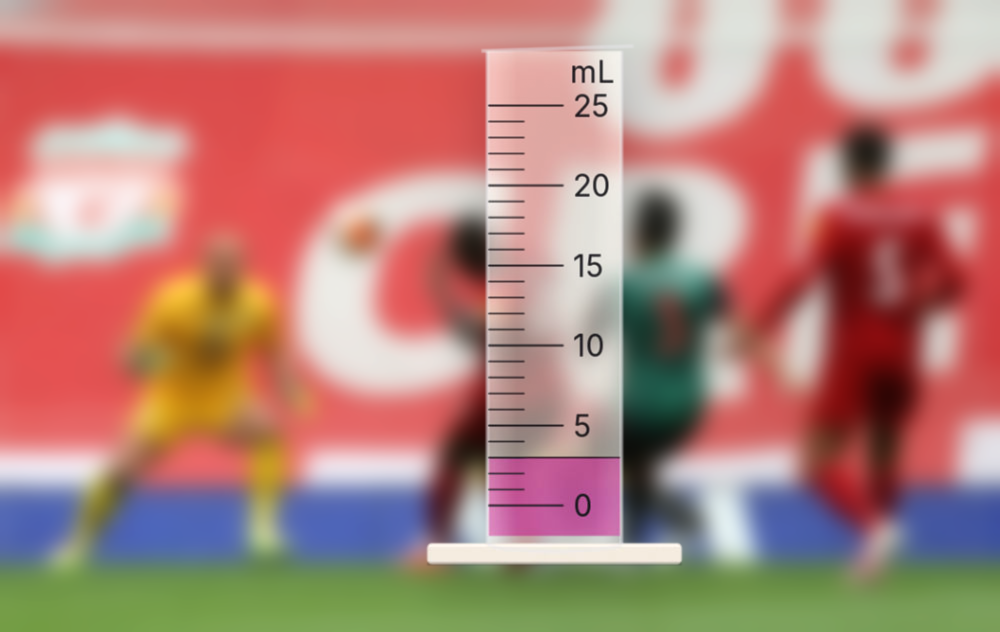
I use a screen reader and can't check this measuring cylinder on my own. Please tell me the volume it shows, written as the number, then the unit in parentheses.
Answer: 3 (mL)
